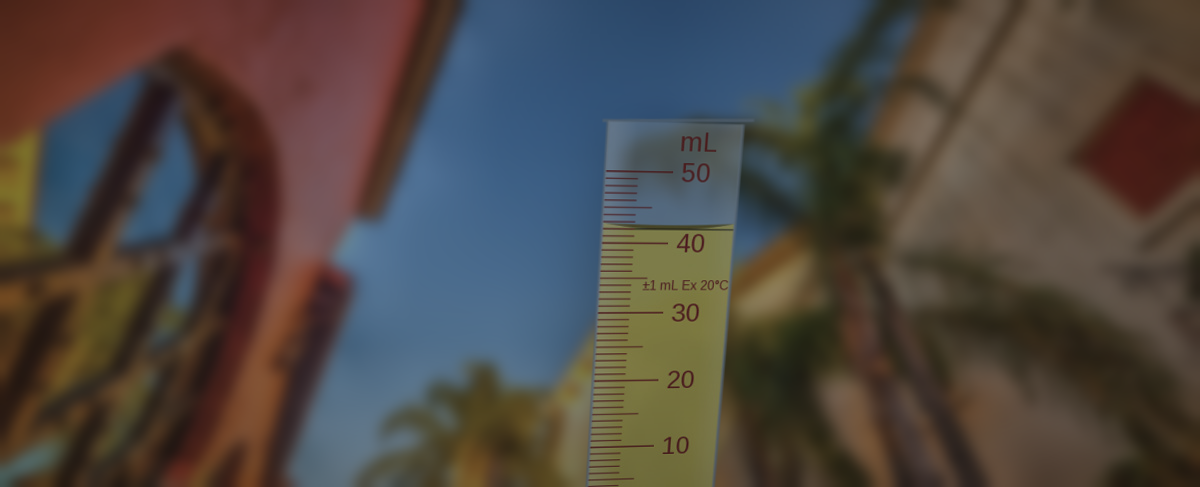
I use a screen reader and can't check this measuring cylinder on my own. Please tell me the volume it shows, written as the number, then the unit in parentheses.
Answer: 42 (mL)
